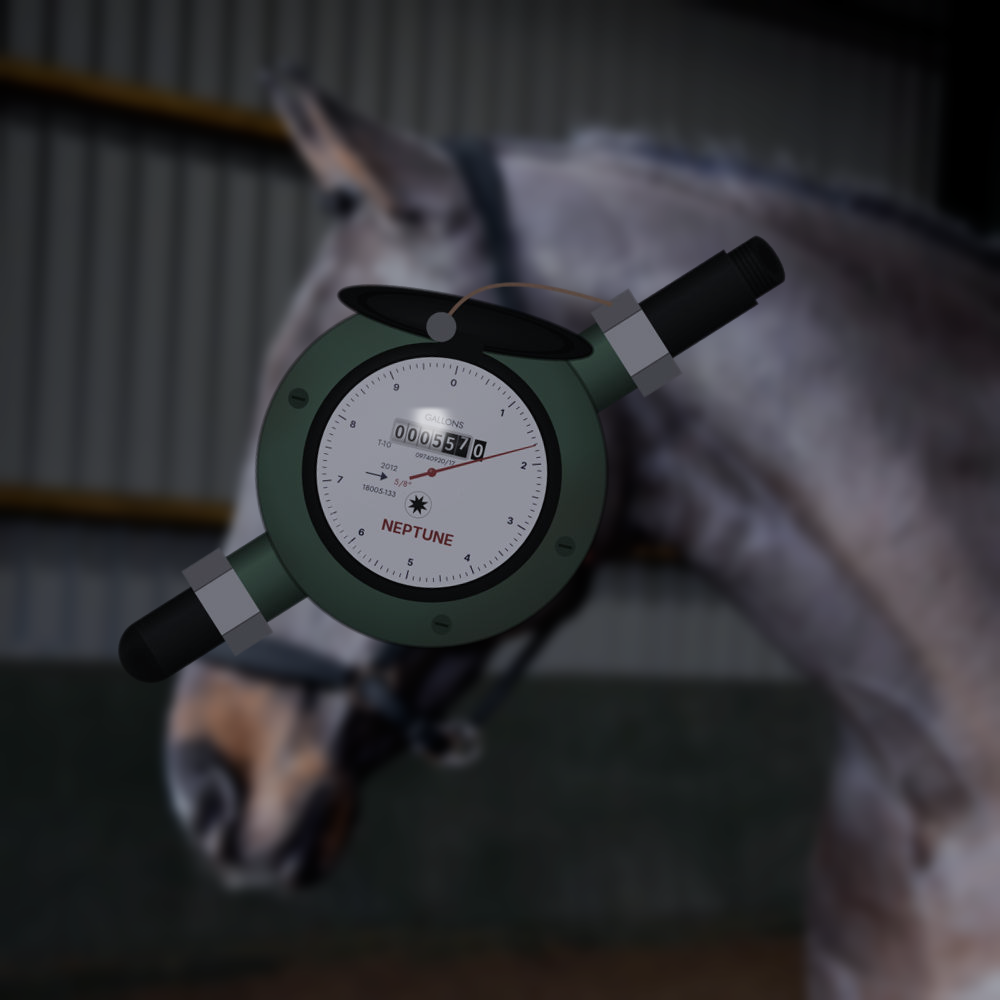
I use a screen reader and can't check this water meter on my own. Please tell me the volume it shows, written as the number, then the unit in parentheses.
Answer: 5571.7 (gal)
